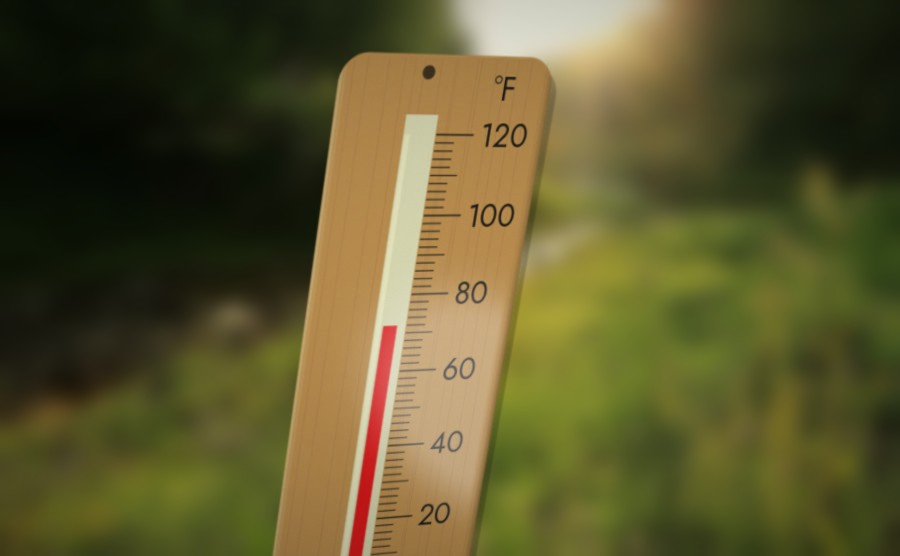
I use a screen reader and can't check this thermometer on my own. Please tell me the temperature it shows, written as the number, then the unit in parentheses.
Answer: 72 (°F)
